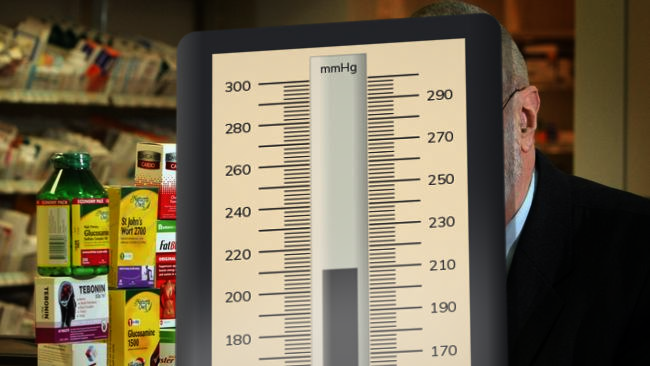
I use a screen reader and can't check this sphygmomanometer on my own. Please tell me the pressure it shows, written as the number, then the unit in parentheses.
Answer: 210 (mmHg)
